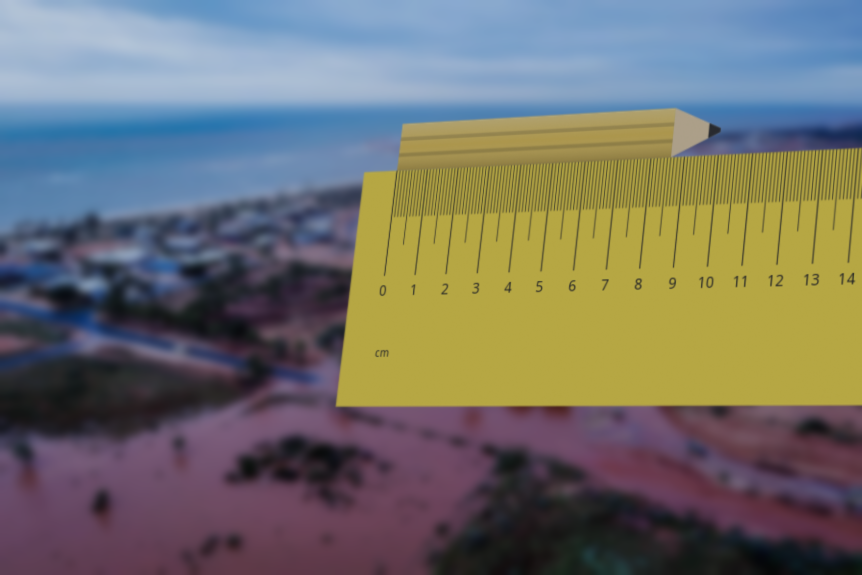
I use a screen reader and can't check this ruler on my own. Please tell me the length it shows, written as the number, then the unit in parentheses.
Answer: 10 (cm)
